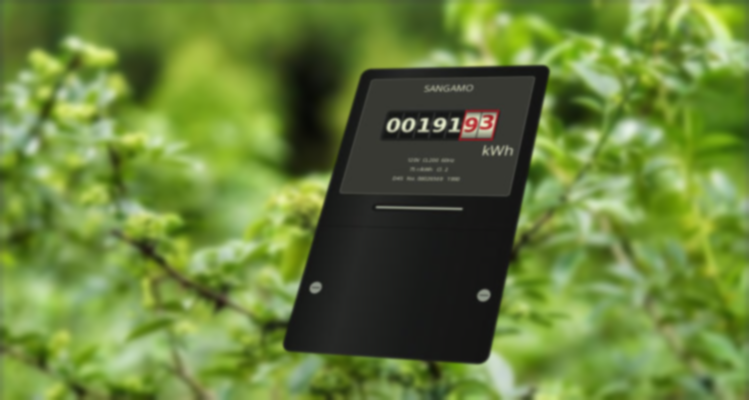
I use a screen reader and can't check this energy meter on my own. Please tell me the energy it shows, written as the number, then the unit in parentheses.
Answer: 191.93 (kWh)
